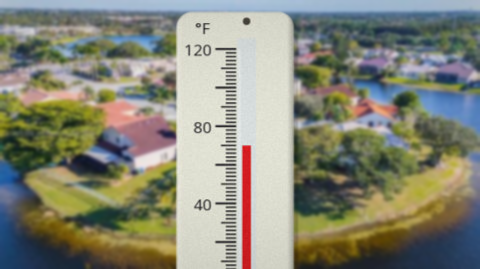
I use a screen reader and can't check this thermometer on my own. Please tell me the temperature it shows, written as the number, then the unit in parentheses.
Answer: 70 (°F)
